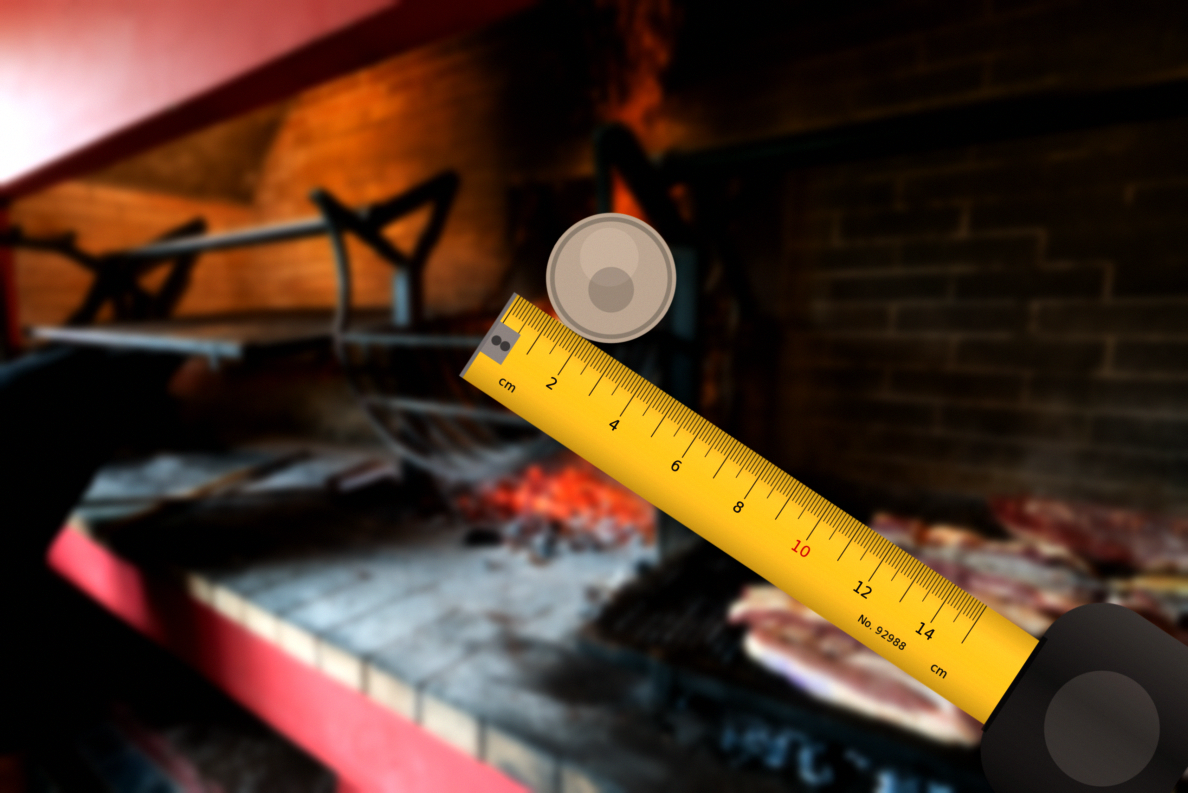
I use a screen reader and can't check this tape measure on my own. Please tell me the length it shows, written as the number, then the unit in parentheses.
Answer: 3.5 (cm)
